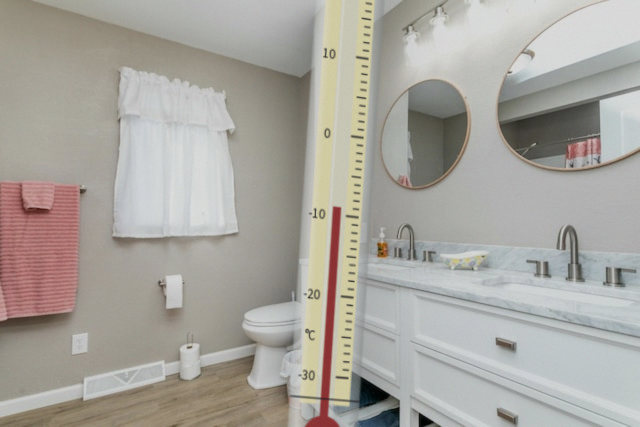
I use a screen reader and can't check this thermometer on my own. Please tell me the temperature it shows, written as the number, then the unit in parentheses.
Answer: -9 (°C)
